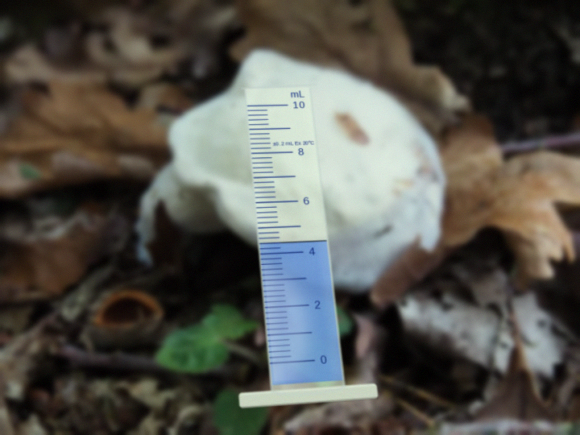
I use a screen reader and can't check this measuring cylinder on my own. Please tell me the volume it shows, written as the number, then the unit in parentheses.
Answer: 4.4 (mL)
